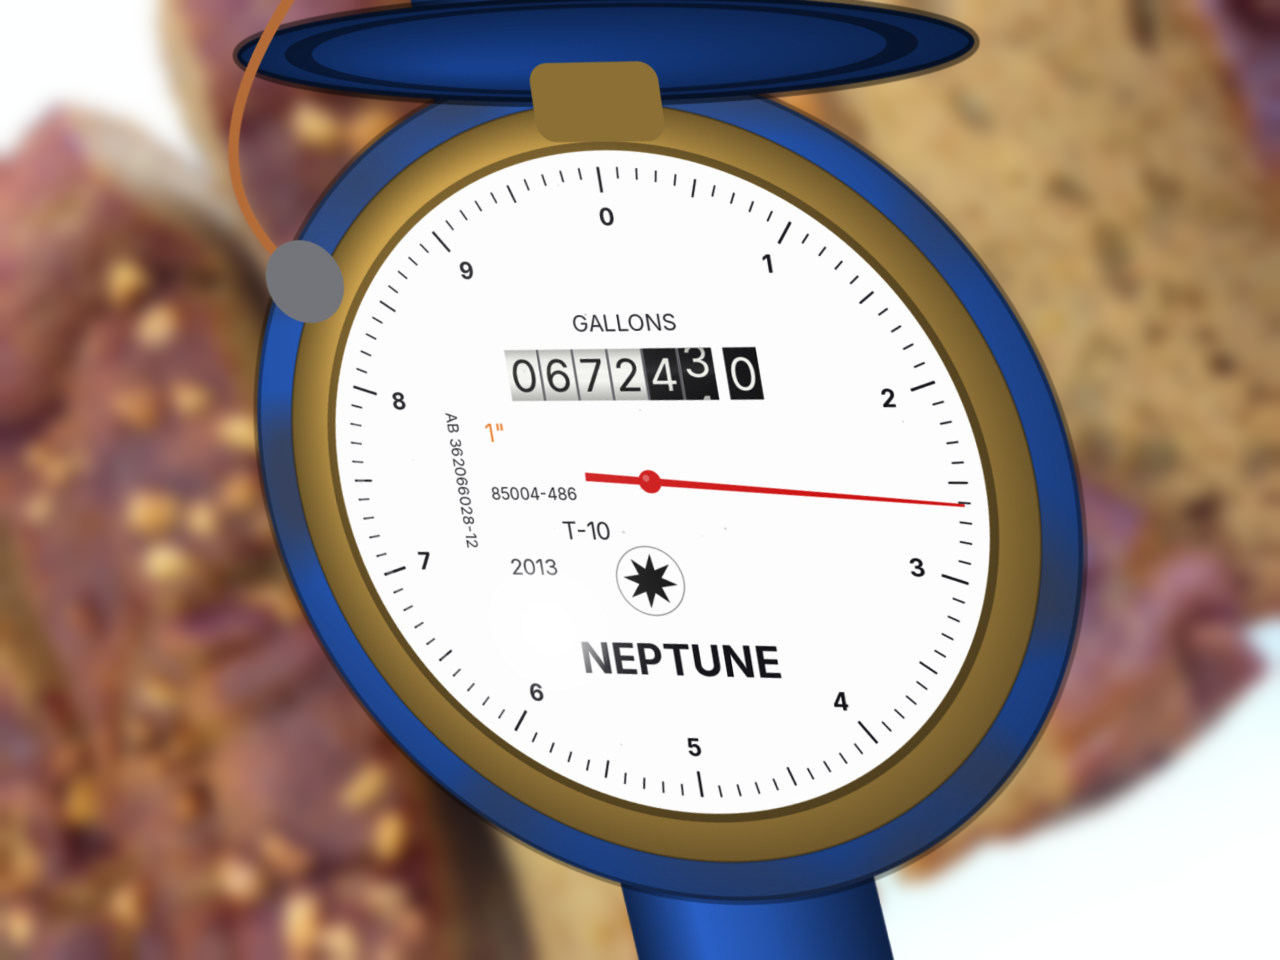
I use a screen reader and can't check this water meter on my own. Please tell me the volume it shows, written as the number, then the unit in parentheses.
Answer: 672432.6 (gal)
